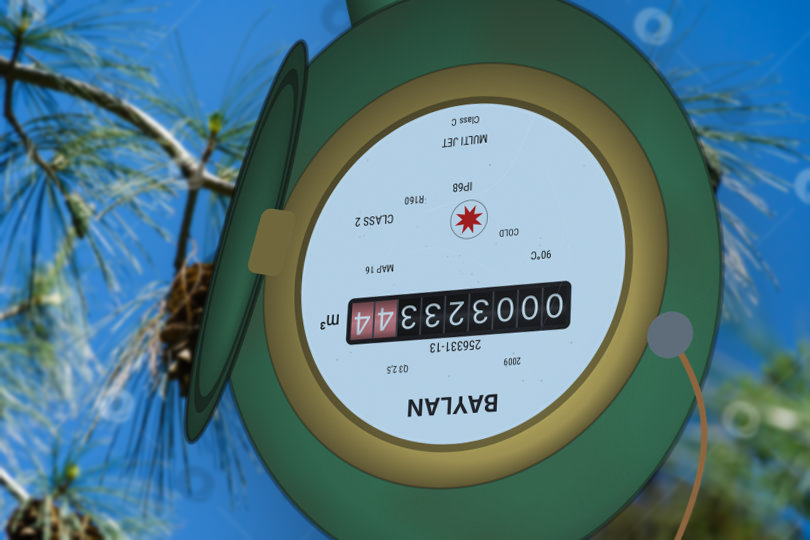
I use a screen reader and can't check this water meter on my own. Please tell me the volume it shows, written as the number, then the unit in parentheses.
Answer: 3233.44 (m³)
